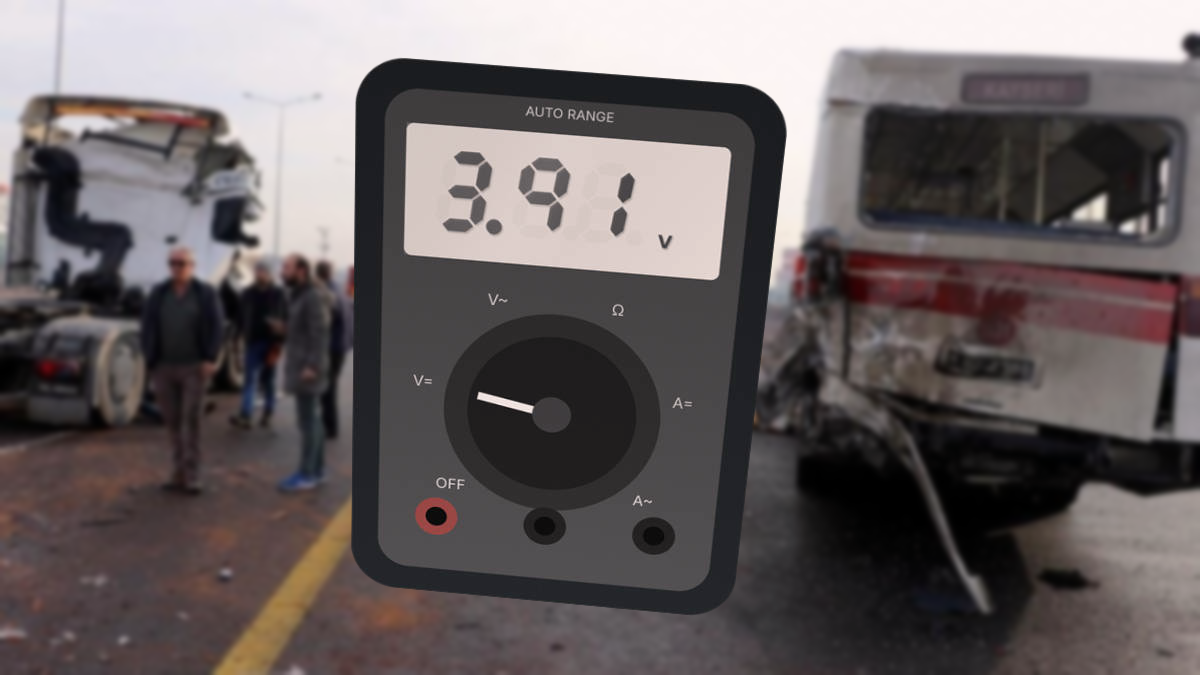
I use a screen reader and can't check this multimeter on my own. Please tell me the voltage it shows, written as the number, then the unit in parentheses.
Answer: 3.91 (V)
